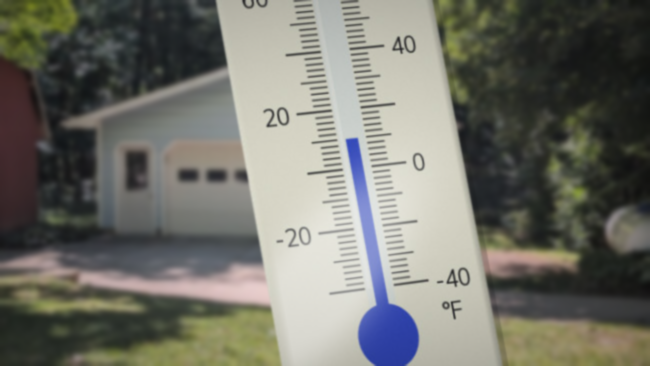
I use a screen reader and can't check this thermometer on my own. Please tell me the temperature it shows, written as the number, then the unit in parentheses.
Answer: 10 (°F)
